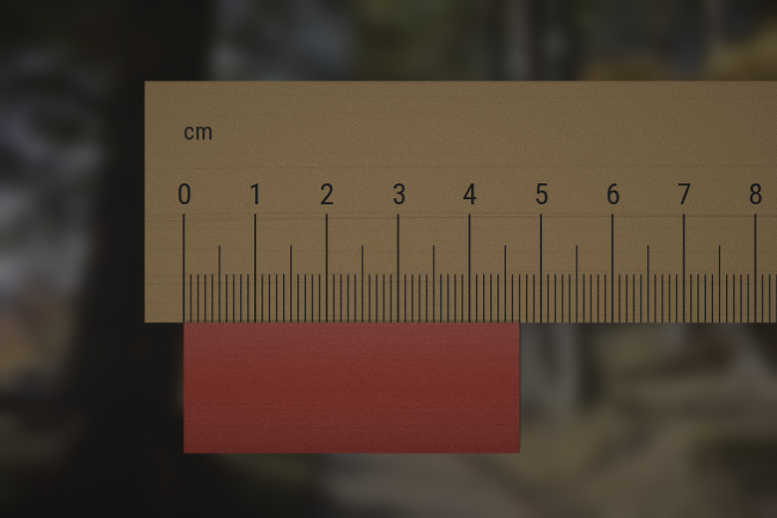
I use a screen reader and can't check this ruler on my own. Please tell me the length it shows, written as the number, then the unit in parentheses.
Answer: 4.7 (cm)
